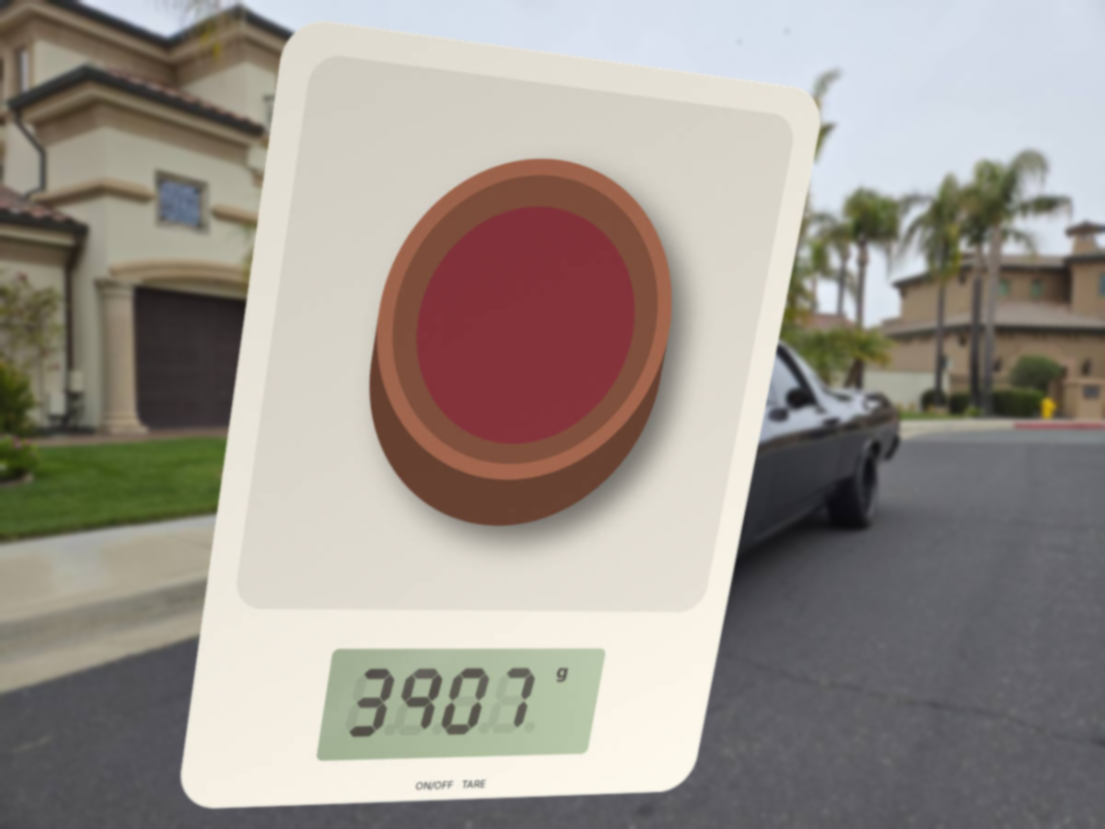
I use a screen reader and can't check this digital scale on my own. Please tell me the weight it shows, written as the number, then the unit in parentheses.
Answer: 3907 (g)
